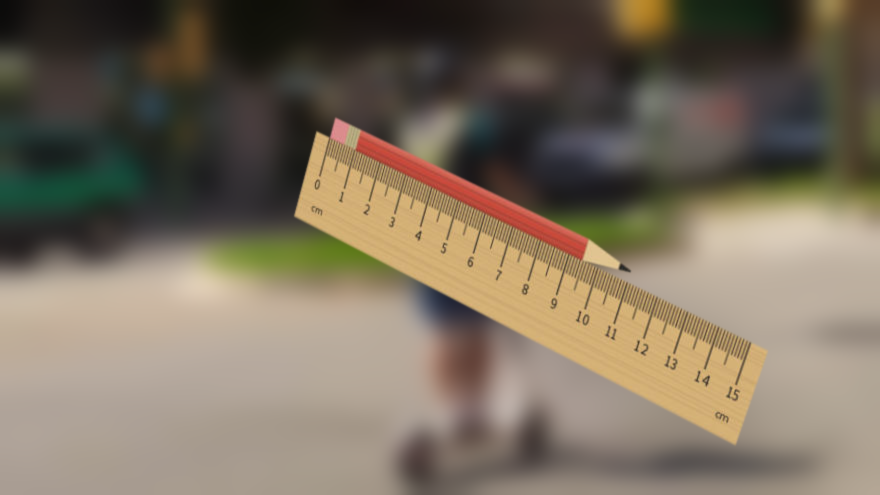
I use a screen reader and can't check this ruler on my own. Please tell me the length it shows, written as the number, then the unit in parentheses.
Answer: 11 (cm)
